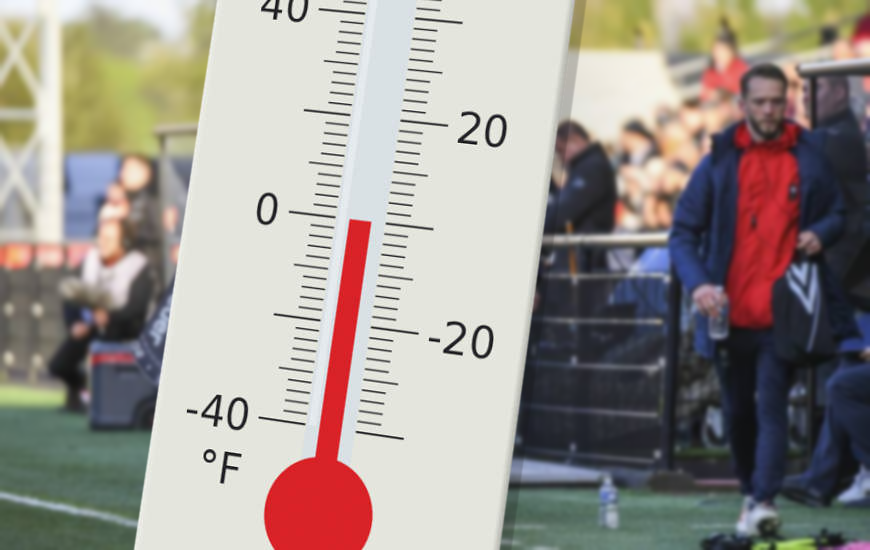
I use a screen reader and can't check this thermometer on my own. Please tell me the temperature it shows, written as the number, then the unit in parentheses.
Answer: 0 (°F)
